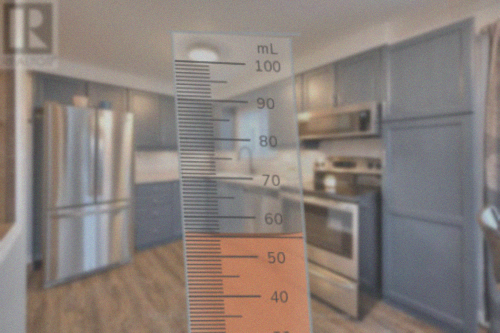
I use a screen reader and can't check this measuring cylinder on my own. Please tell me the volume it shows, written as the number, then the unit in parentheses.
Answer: 55 (mL)
